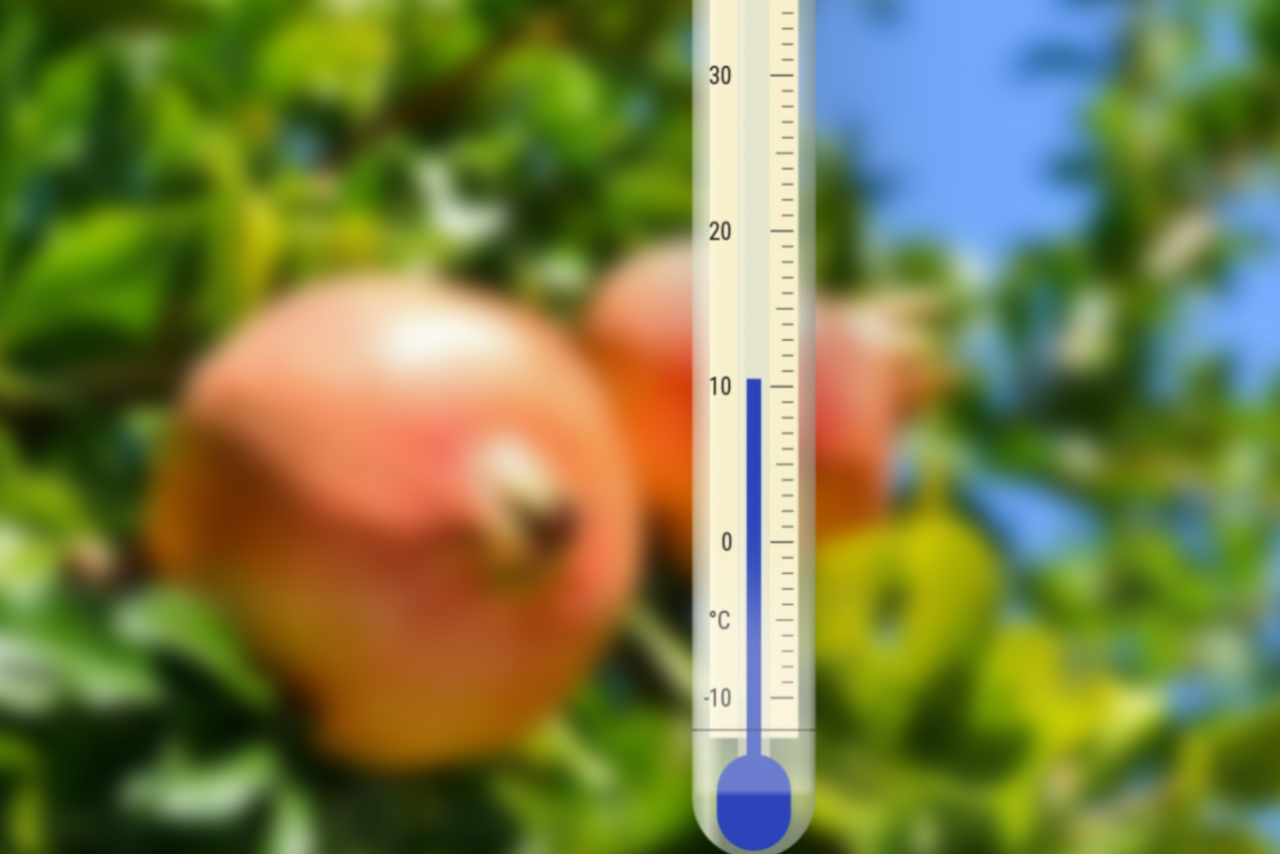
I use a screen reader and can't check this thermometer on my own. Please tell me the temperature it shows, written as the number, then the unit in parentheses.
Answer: 10.5 (°C)
